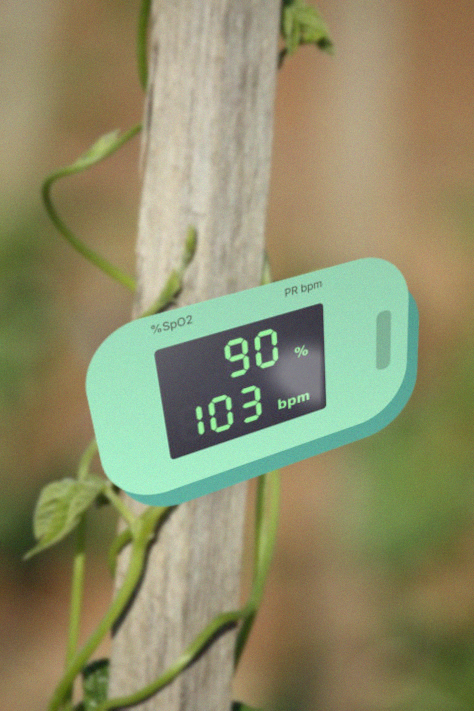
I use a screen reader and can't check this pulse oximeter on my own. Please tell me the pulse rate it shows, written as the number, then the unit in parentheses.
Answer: 103 (bpm)
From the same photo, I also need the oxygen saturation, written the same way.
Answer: 90 (%)
